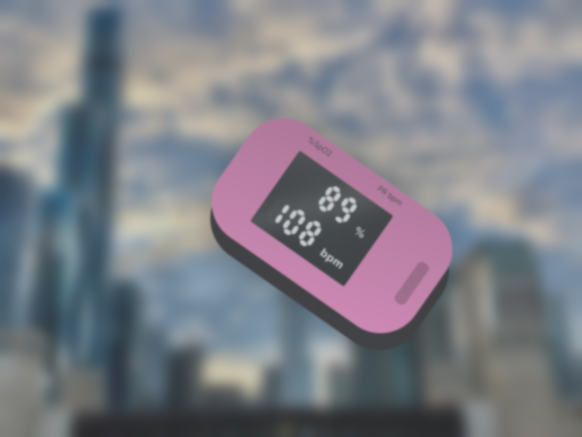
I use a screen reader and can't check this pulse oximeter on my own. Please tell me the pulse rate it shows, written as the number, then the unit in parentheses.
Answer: 108 (bpm)
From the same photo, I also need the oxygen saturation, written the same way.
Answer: 89 (%)
